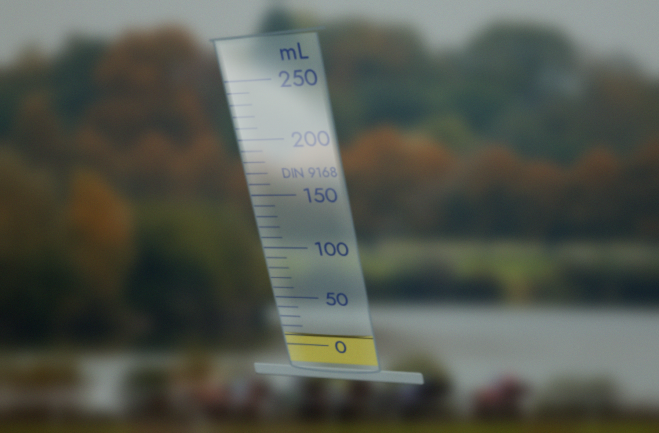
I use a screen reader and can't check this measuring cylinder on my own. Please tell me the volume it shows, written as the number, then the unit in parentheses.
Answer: 10 (mL)
